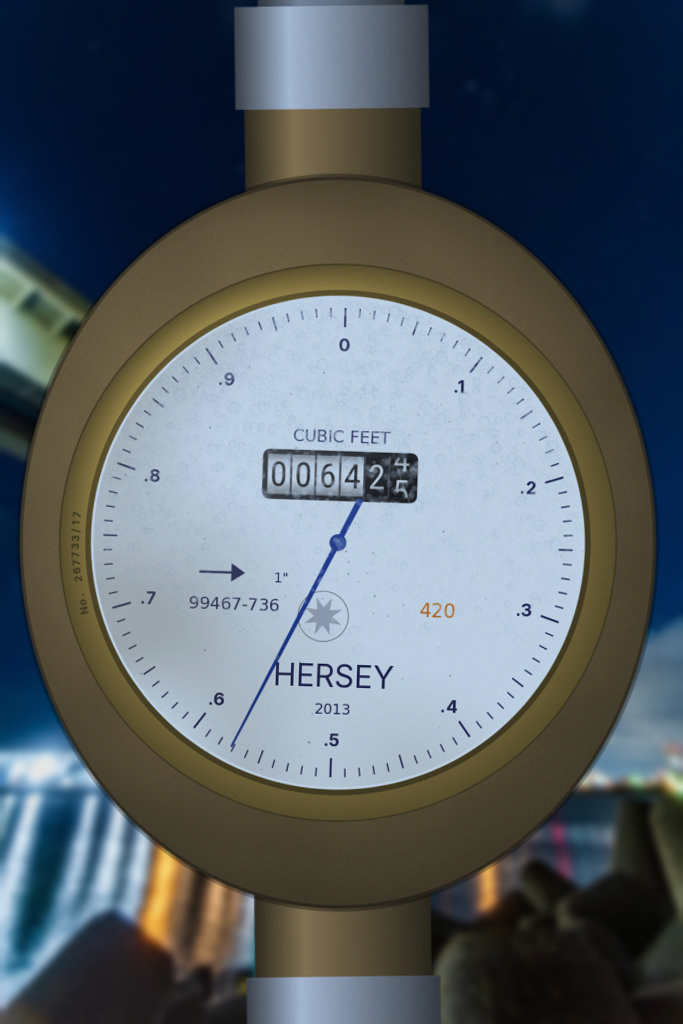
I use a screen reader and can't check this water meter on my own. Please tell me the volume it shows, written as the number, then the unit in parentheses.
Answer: 6424.57 (ft³)
